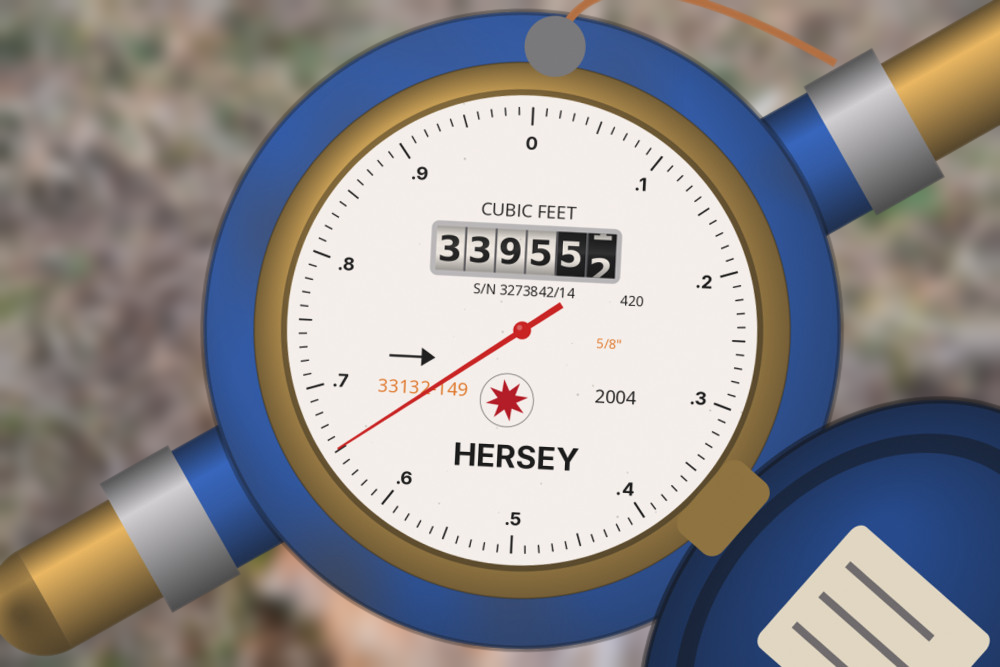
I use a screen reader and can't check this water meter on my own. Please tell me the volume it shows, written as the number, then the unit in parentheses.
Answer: 339551.65 (ft³)
